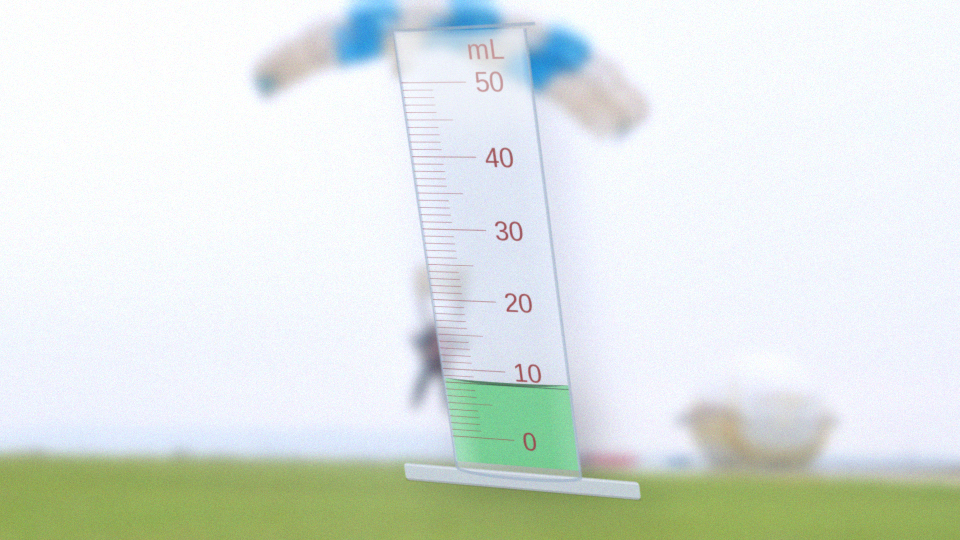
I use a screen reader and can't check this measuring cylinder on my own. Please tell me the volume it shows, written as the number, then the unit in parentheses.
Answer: 8 (mL)
